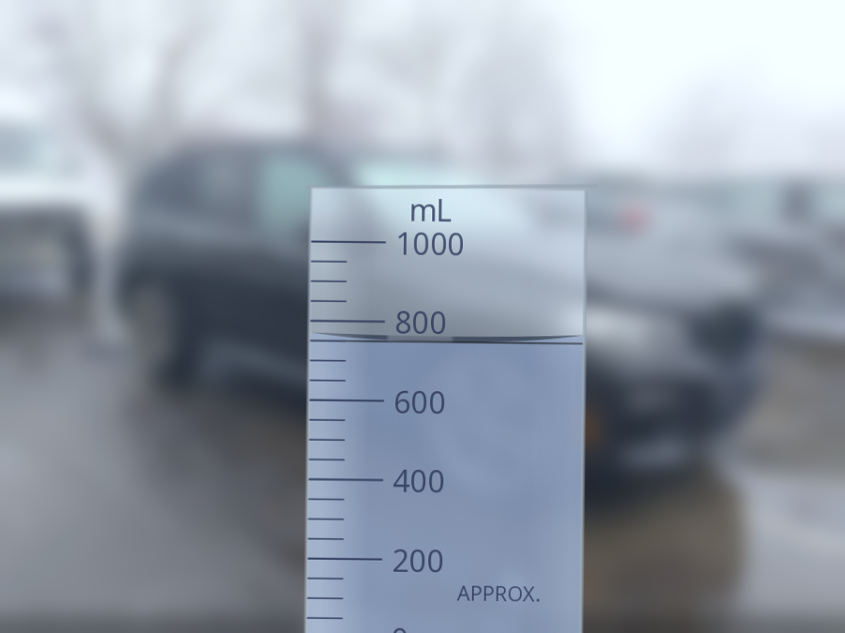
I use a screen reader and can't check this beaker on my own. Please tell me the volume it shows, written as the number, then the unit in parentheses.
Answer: 750 (mL)
